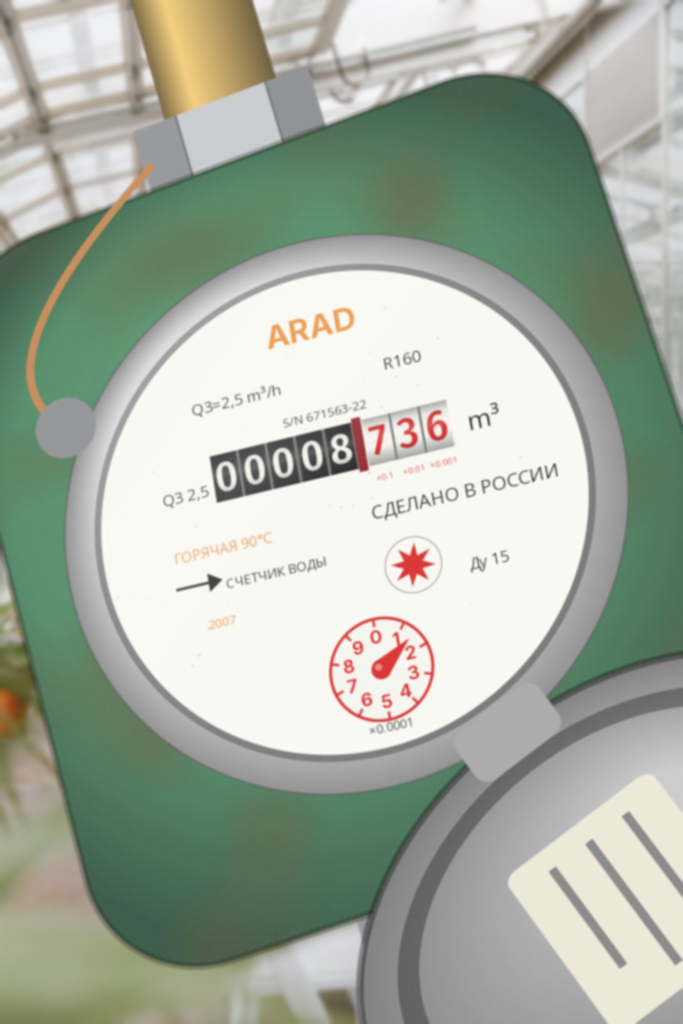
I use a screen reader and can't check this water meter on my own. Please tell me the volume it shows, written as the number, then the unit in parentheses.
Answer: 8.7361 (m³)
